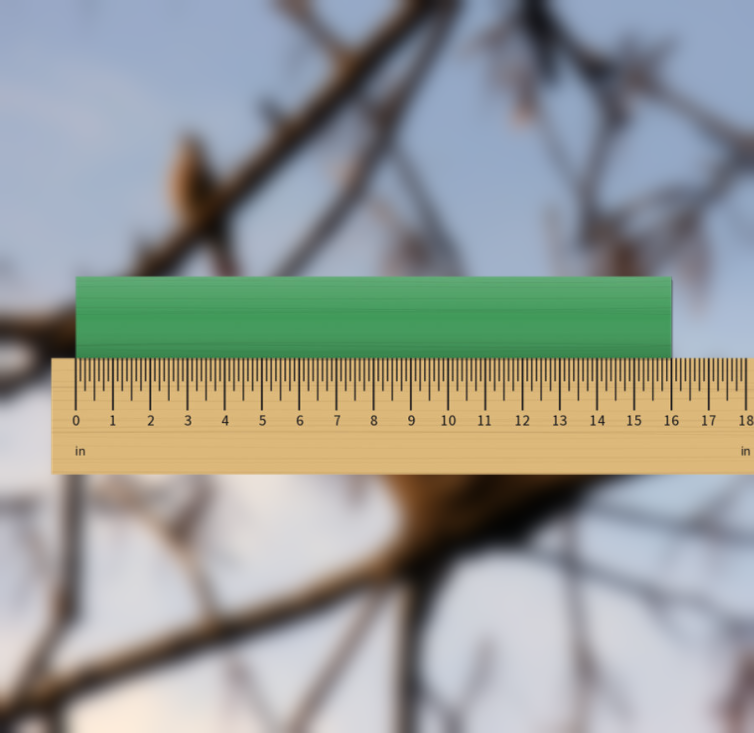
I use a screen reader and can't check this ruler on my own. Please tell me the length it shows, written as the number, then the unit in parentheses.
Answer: 16 (in)
